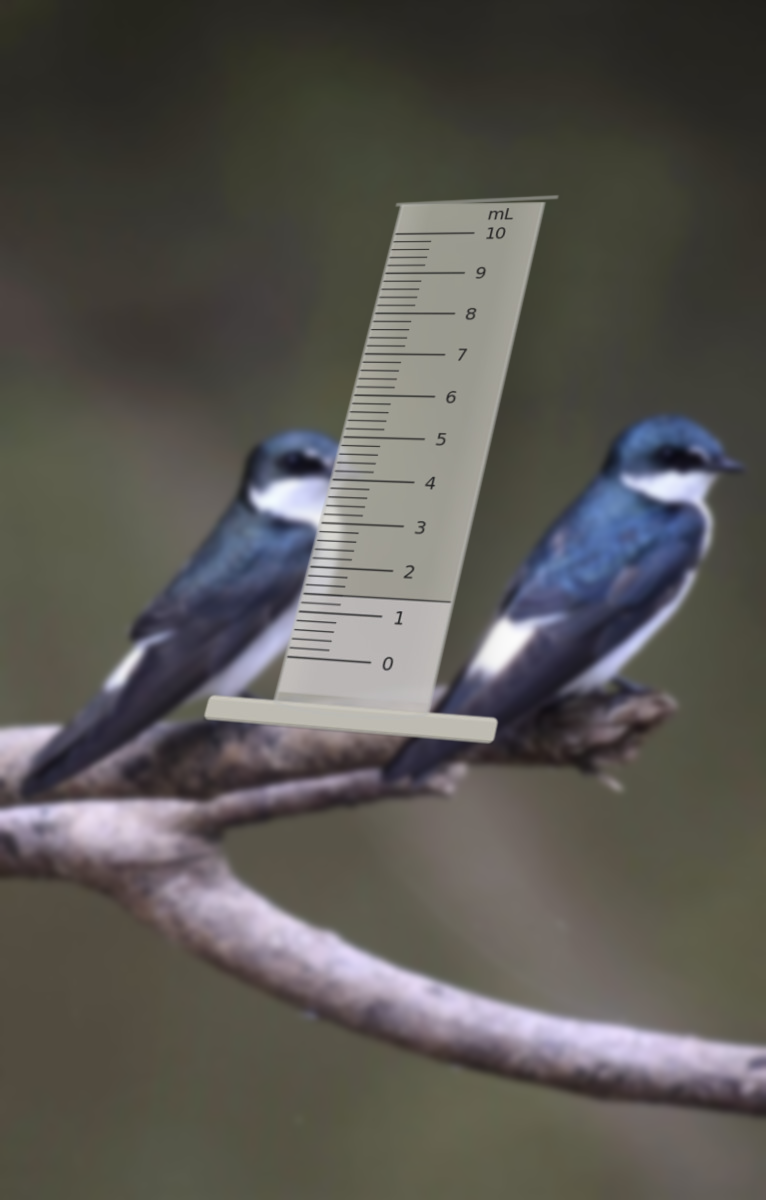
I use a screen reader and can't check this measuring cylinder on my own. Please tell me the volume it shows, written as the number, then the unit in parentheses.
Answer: 1.4 (mL)
